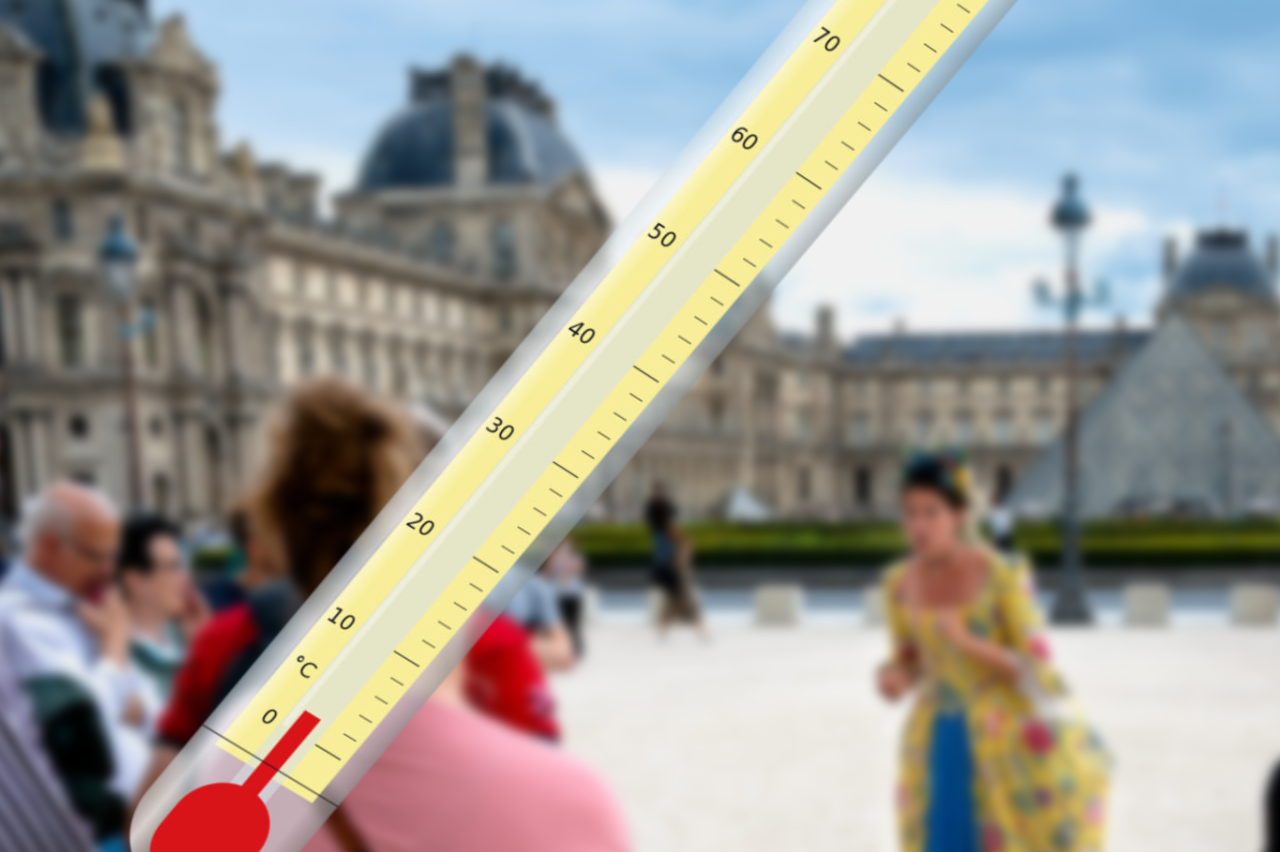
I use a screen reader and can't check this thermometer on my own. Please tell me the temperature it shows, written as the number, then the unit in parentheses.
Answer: 2 (°C)
